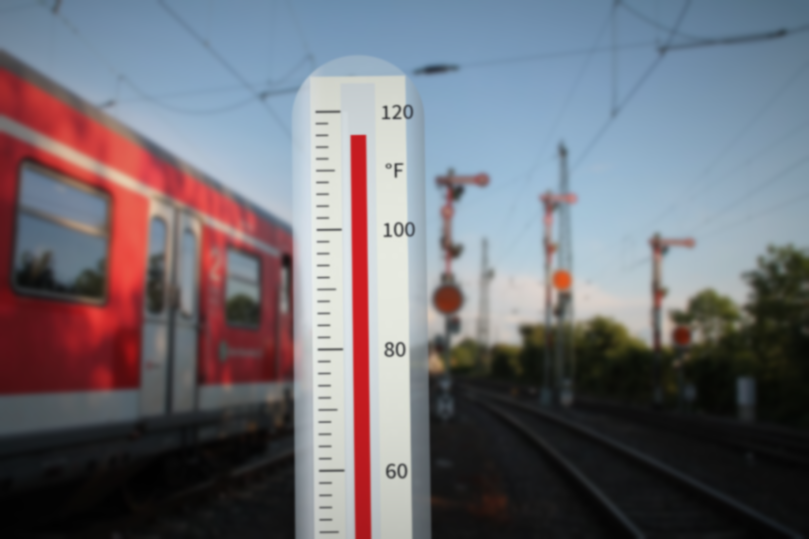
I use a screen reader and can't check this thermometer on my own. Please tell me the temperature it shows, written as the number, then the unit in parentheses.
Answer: 116 (°F)
